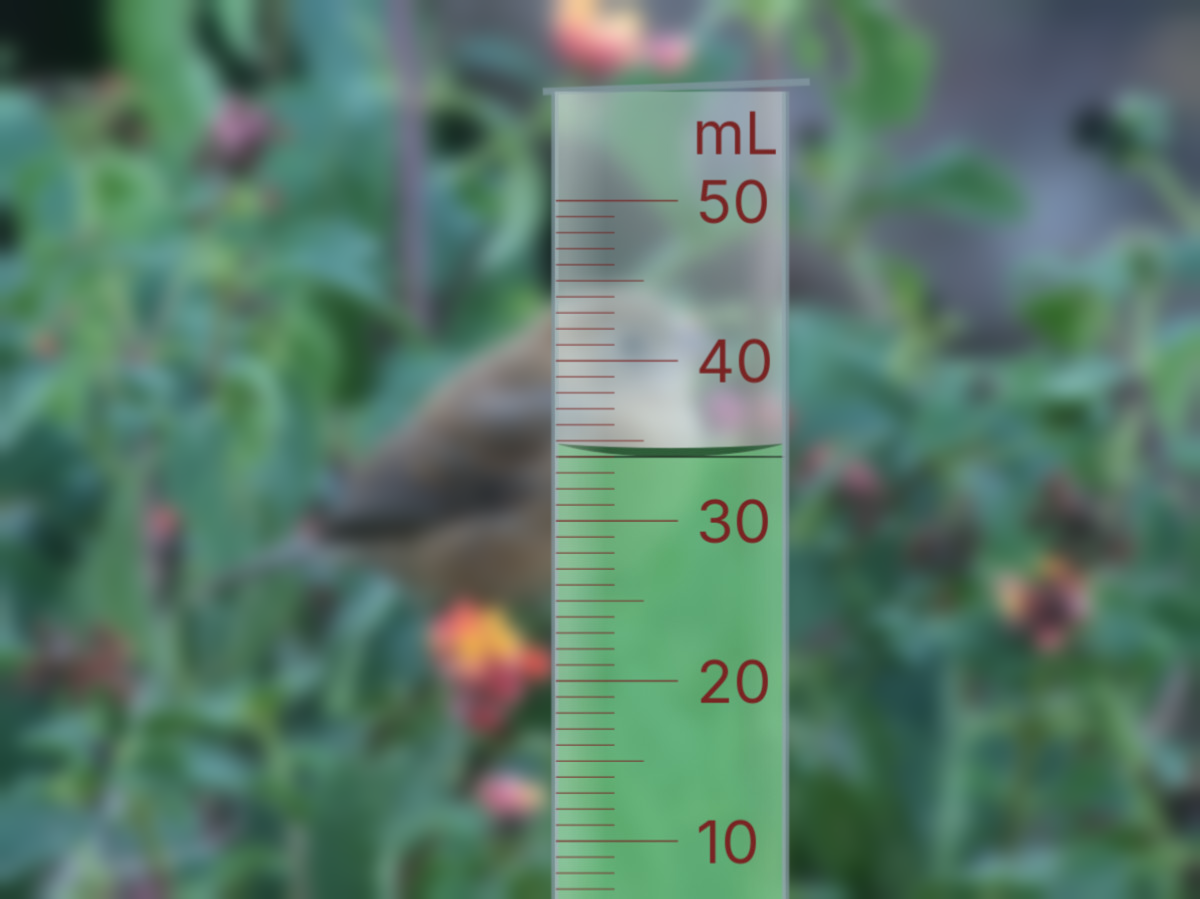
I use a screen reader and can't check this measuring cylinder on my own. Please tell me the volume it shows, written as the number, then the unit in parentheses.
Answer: 34 (mL)
